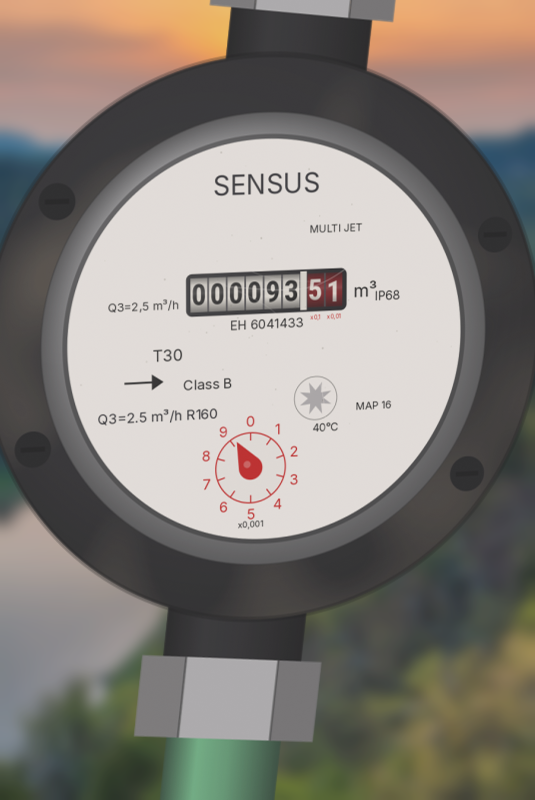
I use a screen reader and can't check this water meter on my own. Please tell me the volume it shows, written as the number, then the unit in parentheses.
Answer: 93.509 (m³)
